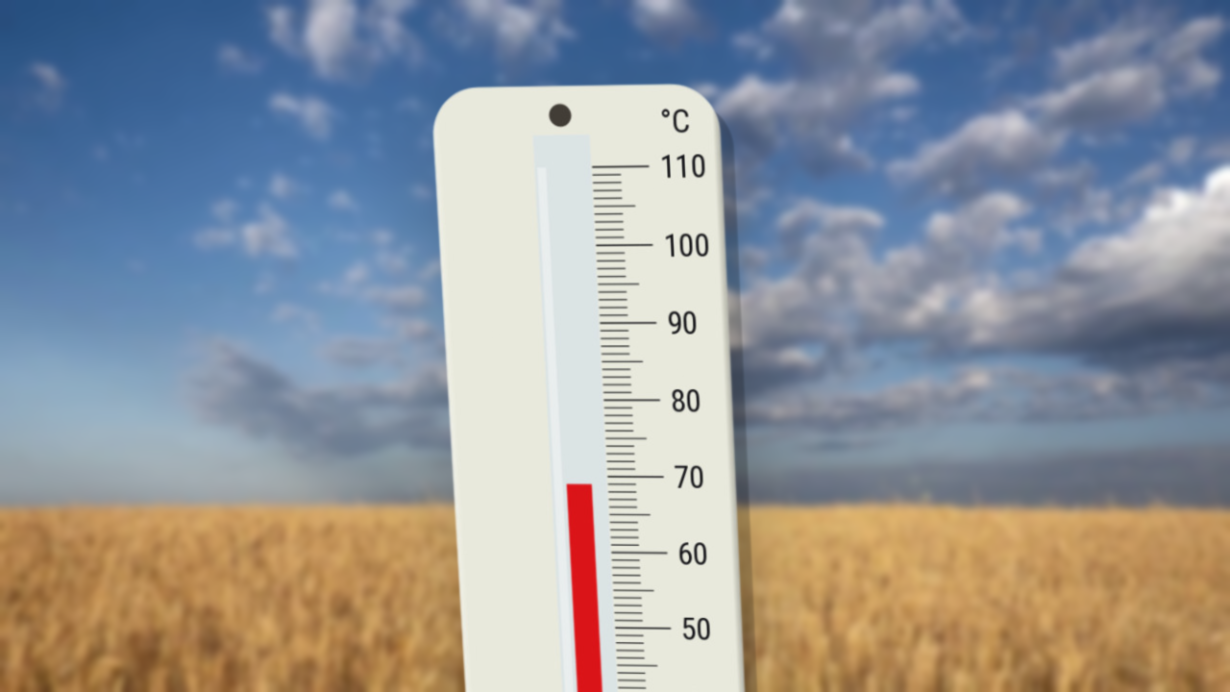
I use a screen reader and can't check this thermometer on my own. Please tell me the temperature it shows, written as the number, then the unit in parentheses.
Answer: 69 (°C)
